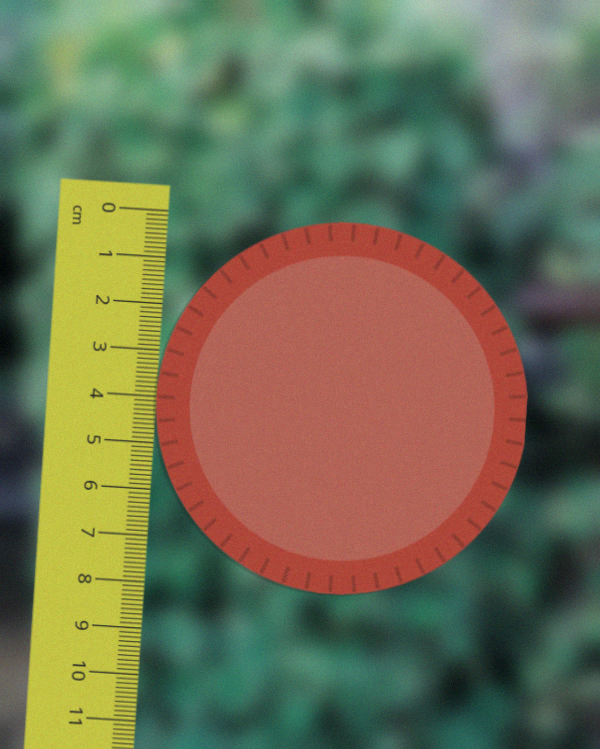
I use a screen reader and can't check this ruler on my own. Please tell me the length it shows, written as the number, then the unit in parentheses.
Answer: 8 (cm)
